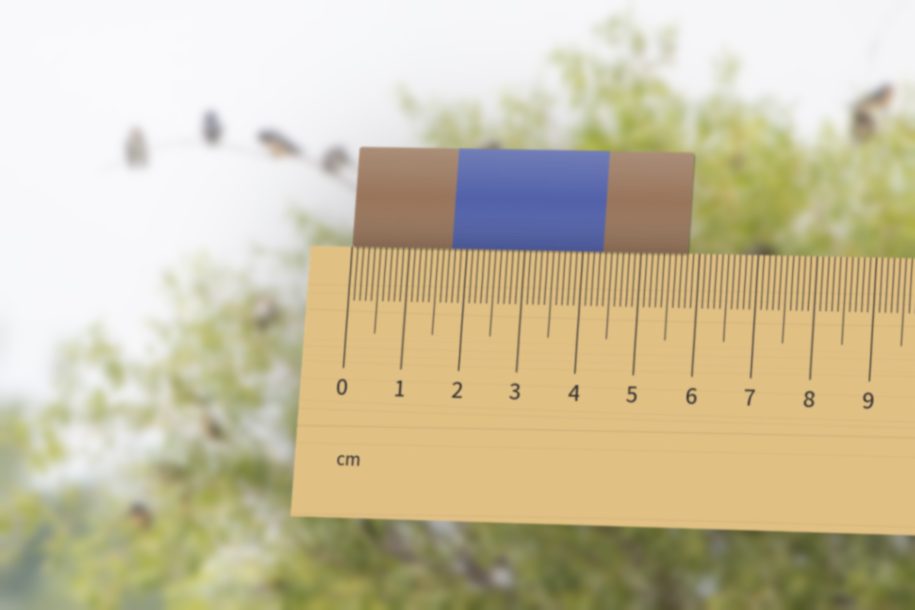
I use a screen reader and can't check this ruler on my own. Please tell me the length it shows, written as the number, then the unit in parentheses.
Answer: 5.8 (cm)
